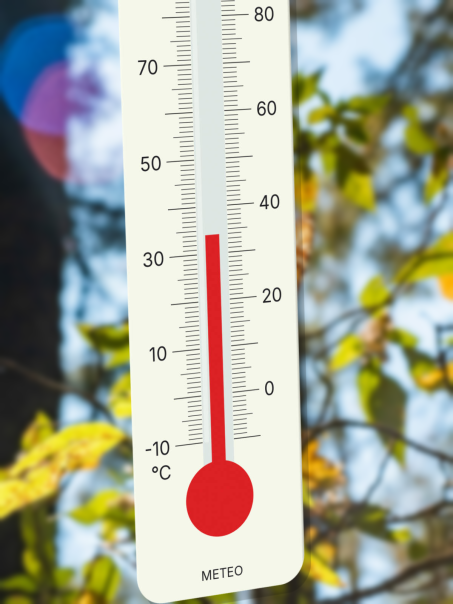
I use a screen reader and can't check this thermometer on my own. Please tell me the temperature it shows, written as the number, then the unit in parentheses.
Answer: 34 (°C)
